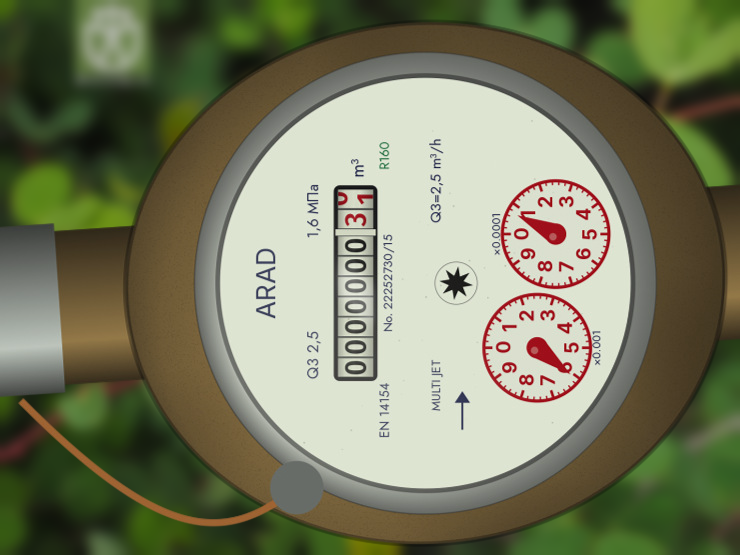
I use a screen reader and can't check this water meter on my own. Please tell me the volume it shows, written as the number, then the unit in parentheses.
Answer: 0.3060 (m³)
